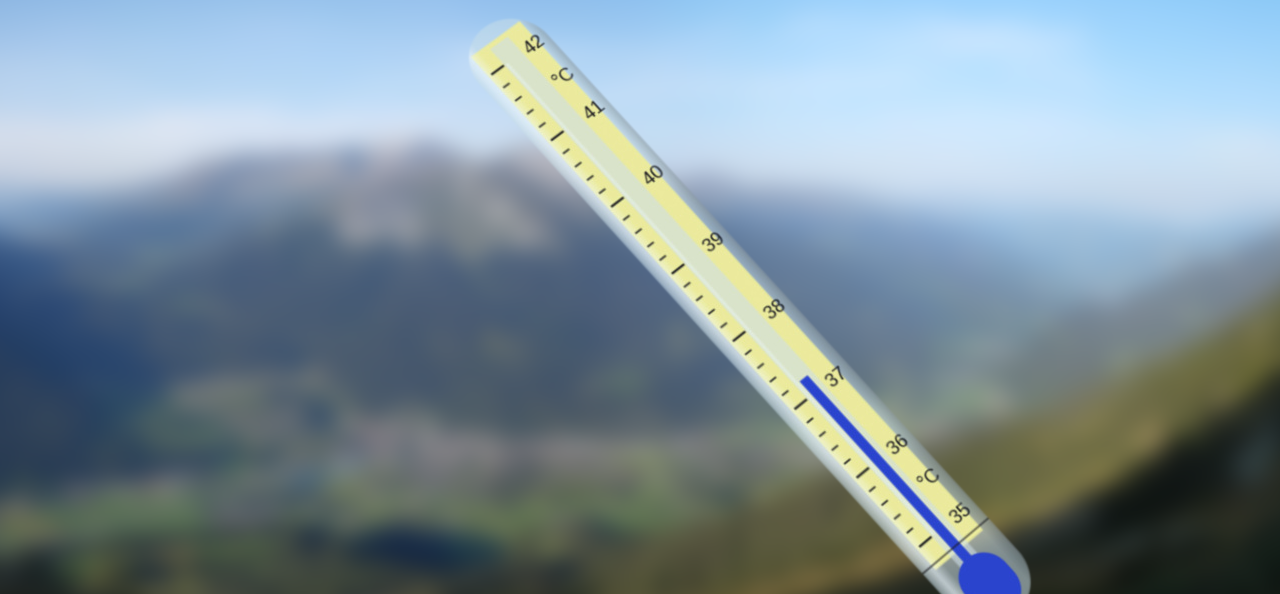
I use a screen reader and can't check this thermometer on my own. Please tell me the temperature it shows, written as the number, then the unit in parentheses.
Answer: 37.2 (°C)
